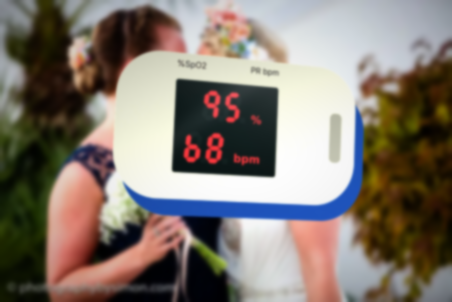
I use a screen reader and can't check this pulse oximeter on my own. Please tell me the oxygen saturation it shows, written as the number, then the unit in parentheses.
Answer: 95 (%)
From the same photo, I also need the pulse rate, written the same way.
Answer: 68 (bpm)
